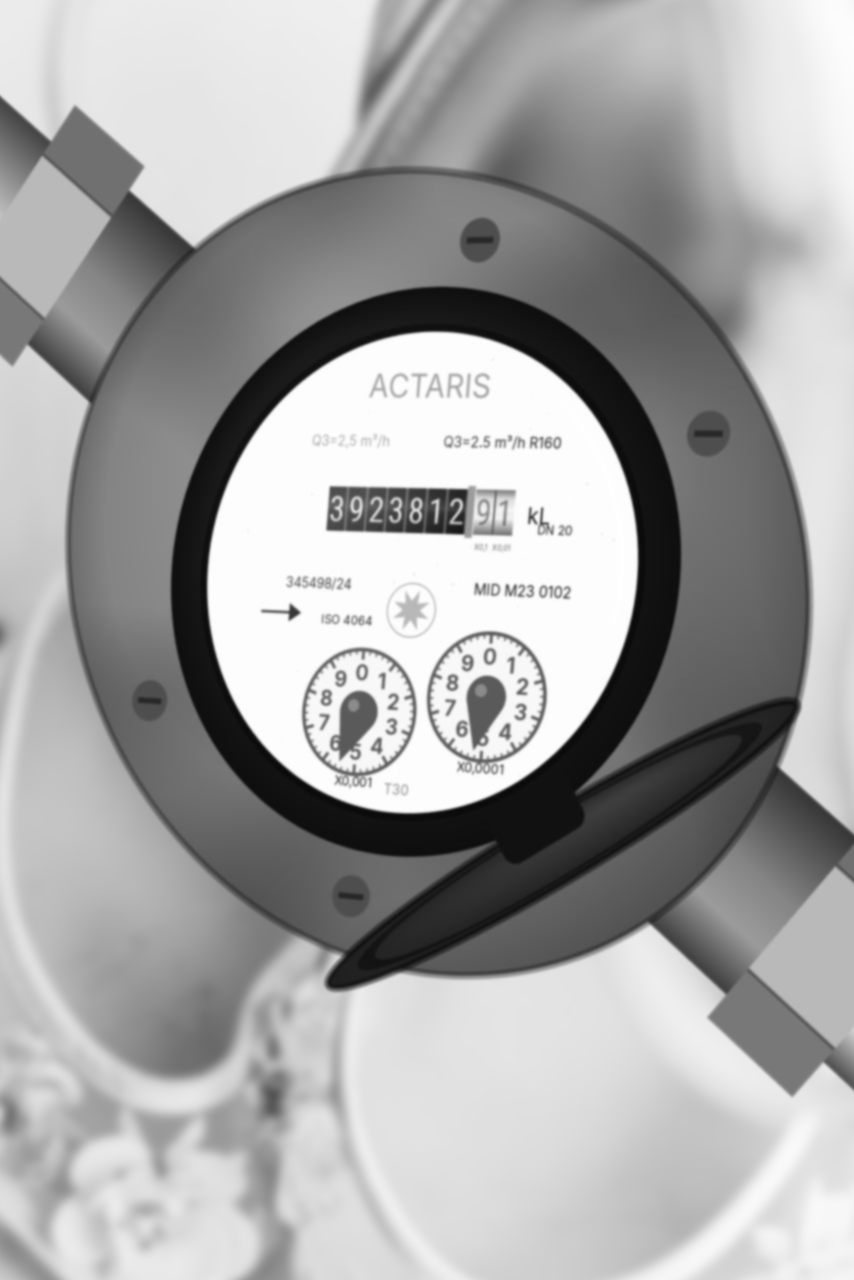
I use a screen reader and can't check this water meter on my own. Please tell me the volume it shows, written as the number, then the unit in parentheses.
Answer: 3923812.9155 (kL)
